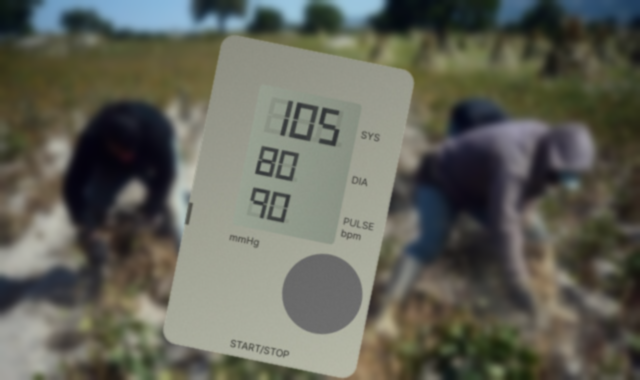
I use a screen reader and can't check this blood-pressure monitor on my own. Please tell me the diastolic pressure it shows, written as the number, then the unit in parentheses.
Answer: 80 (mmHg)
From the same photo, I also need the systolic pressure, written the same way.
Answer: 105 (mmHg)
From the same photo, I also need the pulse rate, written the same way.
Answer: 90 (bpm)
